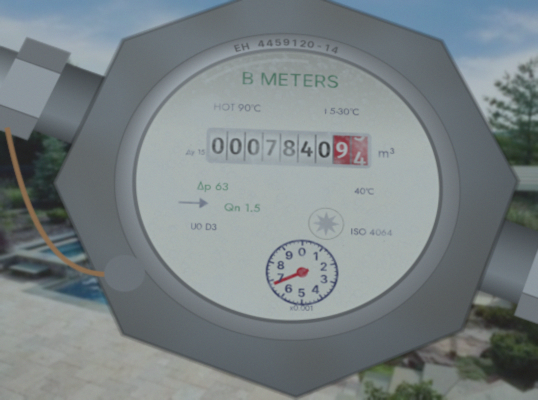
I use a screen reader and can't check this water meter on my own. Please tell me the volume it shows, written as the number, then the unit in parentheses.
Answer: 7840.936 (m³)
